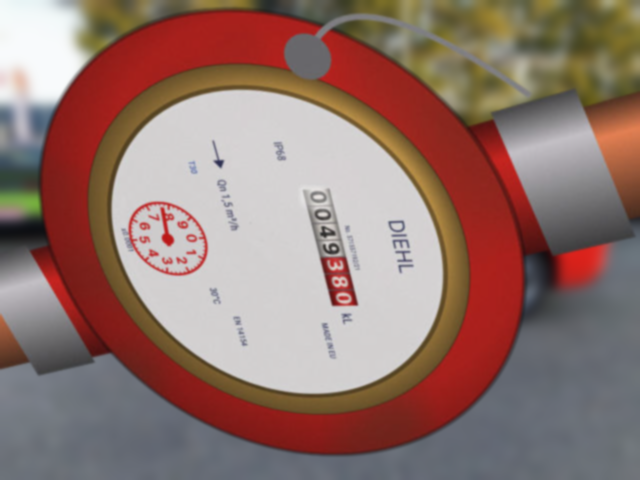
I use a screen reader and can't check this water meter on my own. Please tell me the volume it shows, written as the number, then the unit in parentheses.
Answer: 49.3807 (kL)
